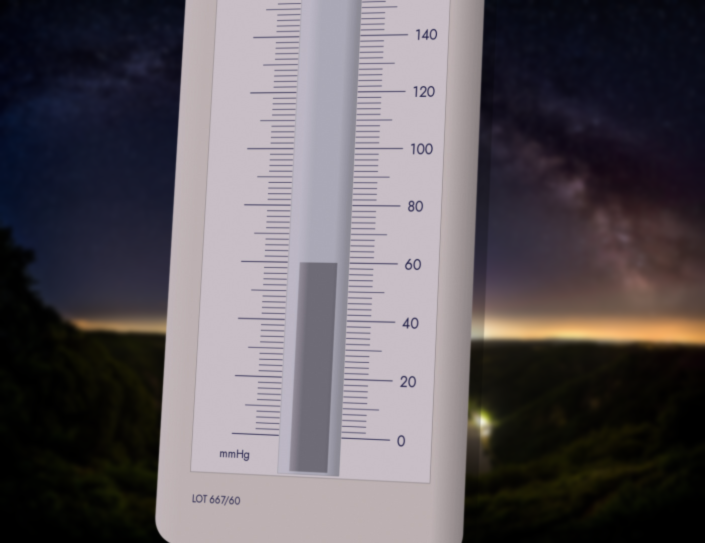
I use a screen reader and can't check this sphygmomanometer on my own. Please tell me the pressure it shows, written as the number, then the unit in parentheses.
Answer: 60 (mmHg)
